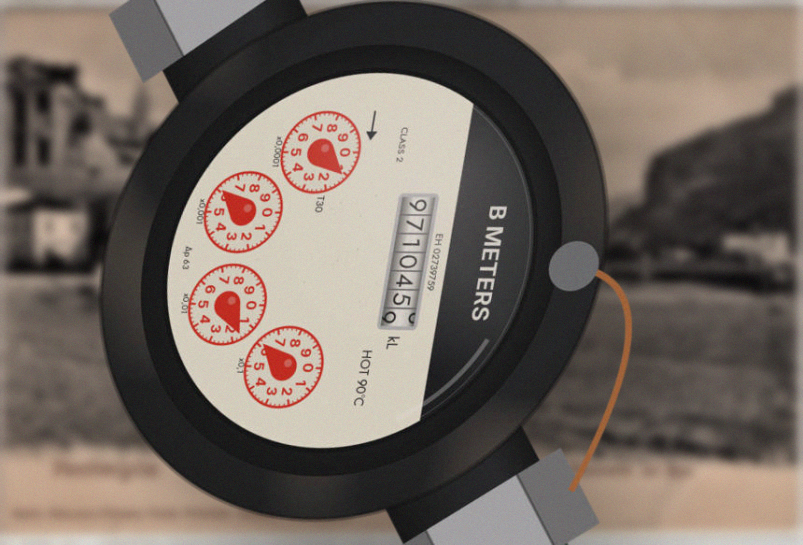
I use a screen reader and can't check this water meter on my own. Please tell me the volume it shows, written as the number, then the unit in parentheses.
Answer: 9710458.6161 (kL)
